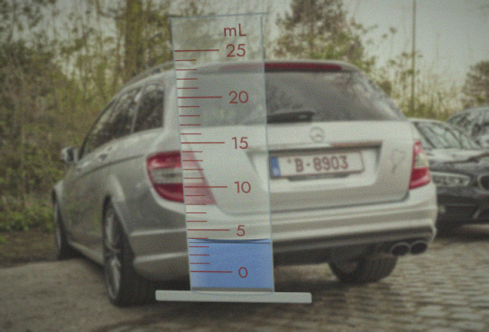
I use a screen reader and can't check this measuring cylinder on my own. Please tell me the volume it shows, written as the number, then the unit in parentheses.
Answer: 3.5 (mL)
